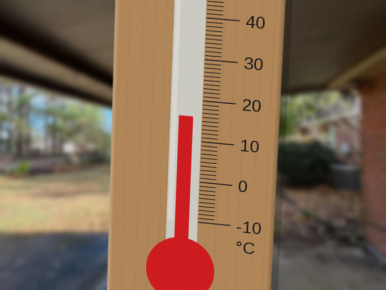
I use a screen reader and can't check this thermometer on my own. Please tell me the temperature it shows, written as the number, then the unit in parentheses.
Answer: 16 (°C)
